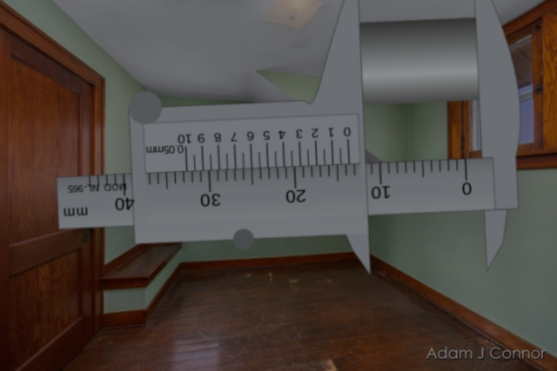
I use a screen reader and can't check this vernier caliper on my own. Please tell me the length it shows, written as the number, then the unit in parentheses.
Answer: 13.6 (mm)
